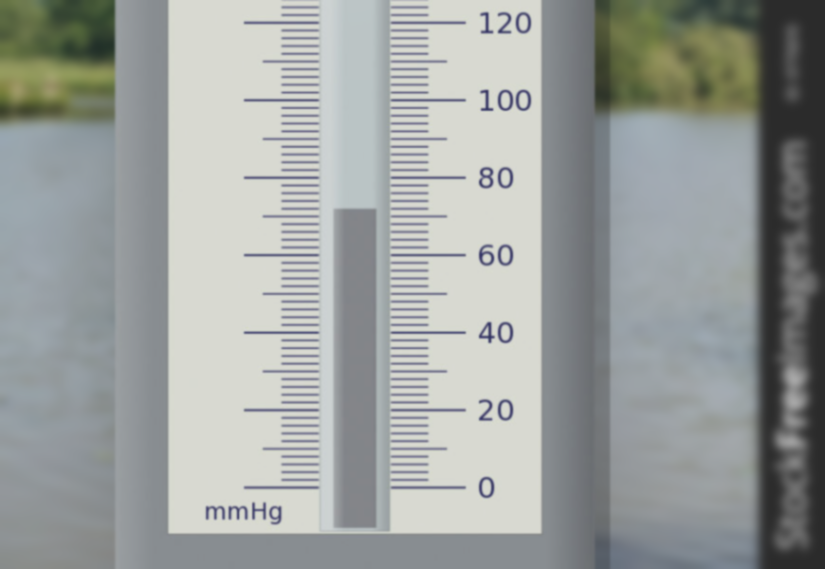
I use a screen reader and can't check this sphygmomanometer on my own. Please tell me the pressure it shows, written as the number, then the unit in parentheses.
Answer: 72 (mmHg)
